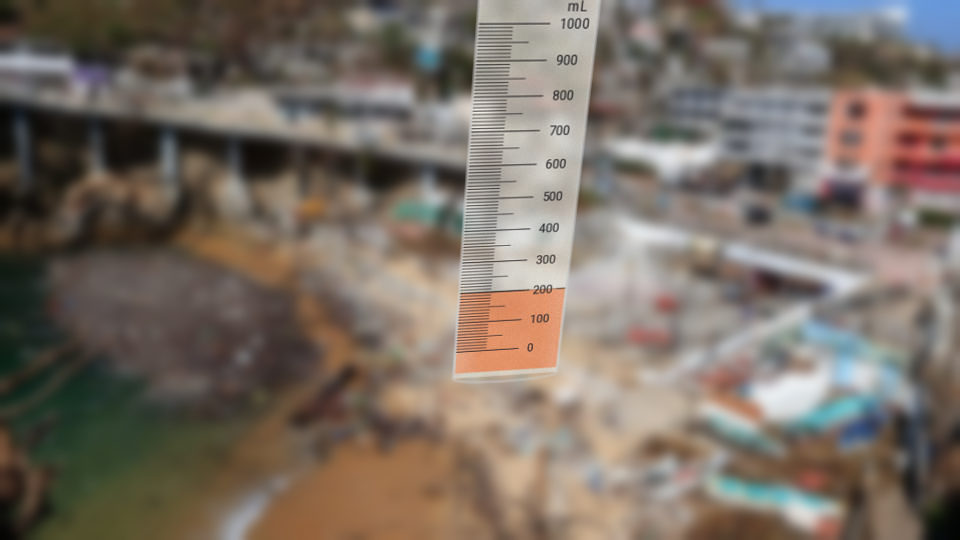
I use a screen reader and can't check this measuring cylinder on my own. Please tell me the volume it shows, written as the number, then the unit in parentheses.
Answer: 200 (mL)
